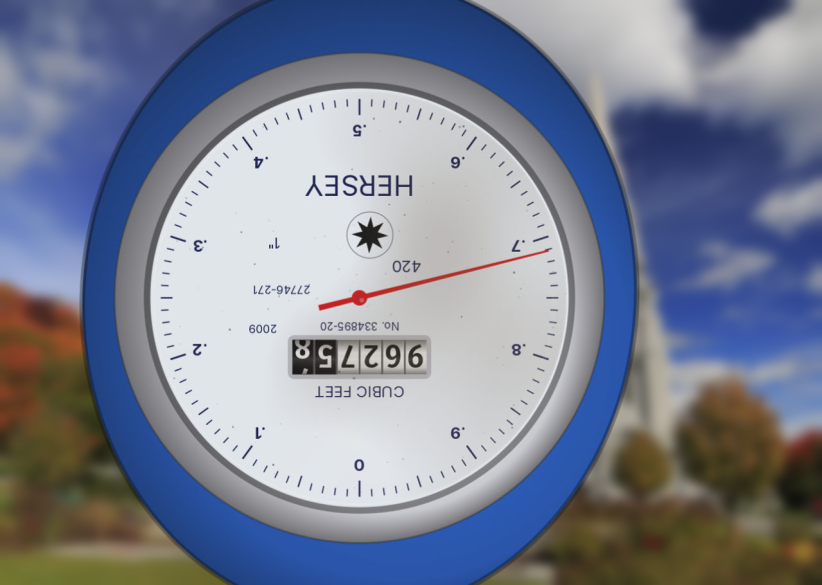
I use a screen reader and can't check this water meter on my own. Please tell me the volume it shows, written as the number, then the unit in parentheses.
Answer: 962757.71 (ft³)
